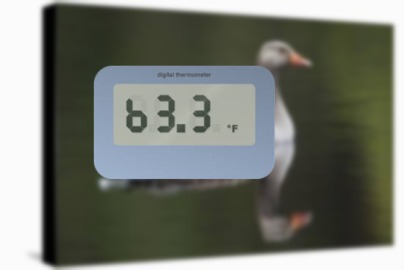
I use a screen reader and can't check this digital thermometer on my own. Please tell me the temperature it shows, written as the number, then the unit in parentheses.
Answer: 63.3 (°F)
